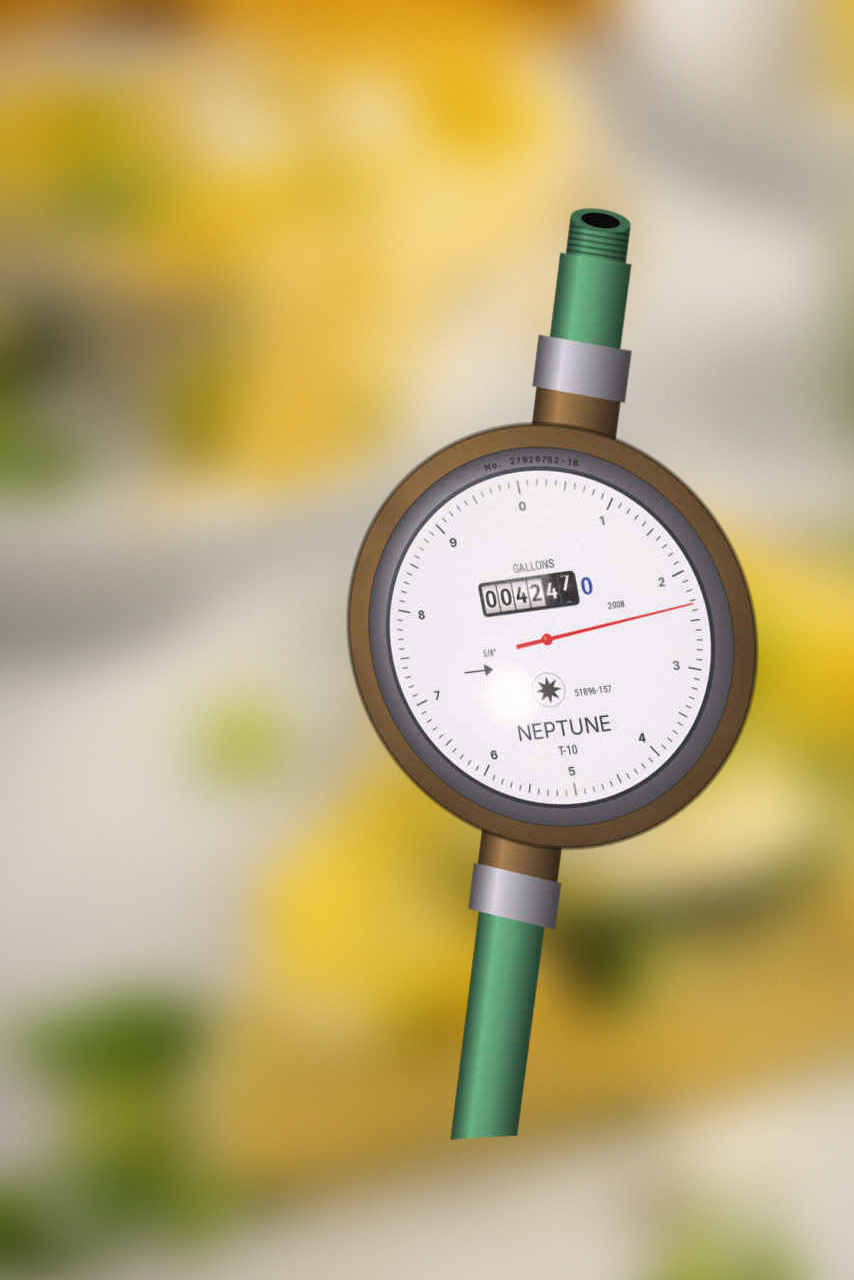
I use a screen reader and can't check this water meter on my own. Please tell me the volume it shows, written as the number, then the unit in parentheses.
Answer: 42472.3 (gal)
